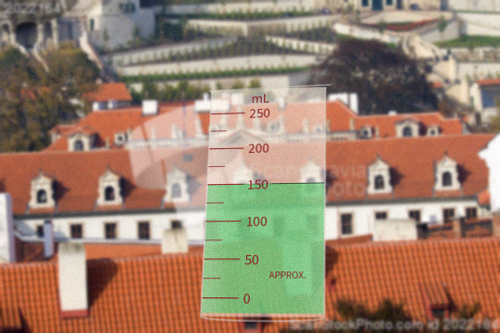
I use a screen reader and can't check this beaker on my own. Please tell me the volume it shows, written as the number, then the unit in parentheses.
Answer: 150 (mL)
